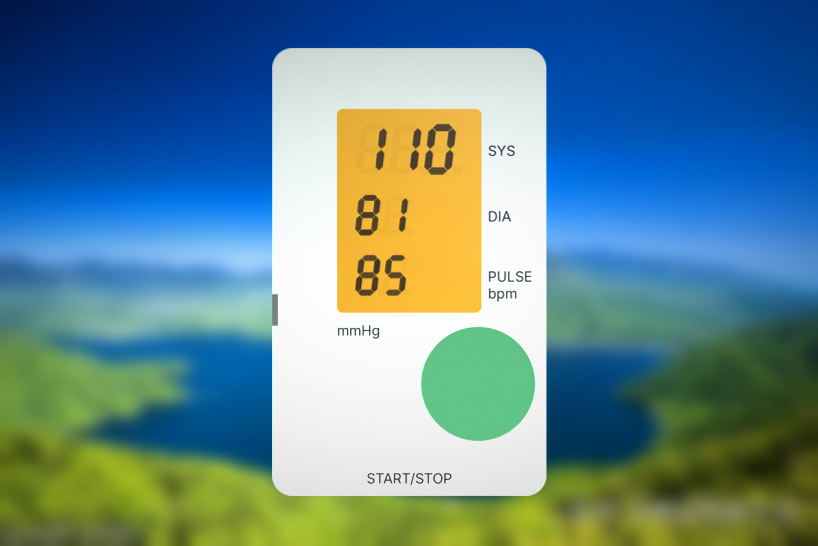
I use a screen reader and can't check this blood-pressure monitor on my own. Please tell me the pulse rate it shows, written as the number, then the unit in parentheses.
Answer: 85 (bpm)
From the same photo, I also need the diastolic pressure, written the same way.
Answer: 81 (mmHg)
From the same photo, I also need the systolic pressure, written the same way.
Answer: 110 (mmHg)
